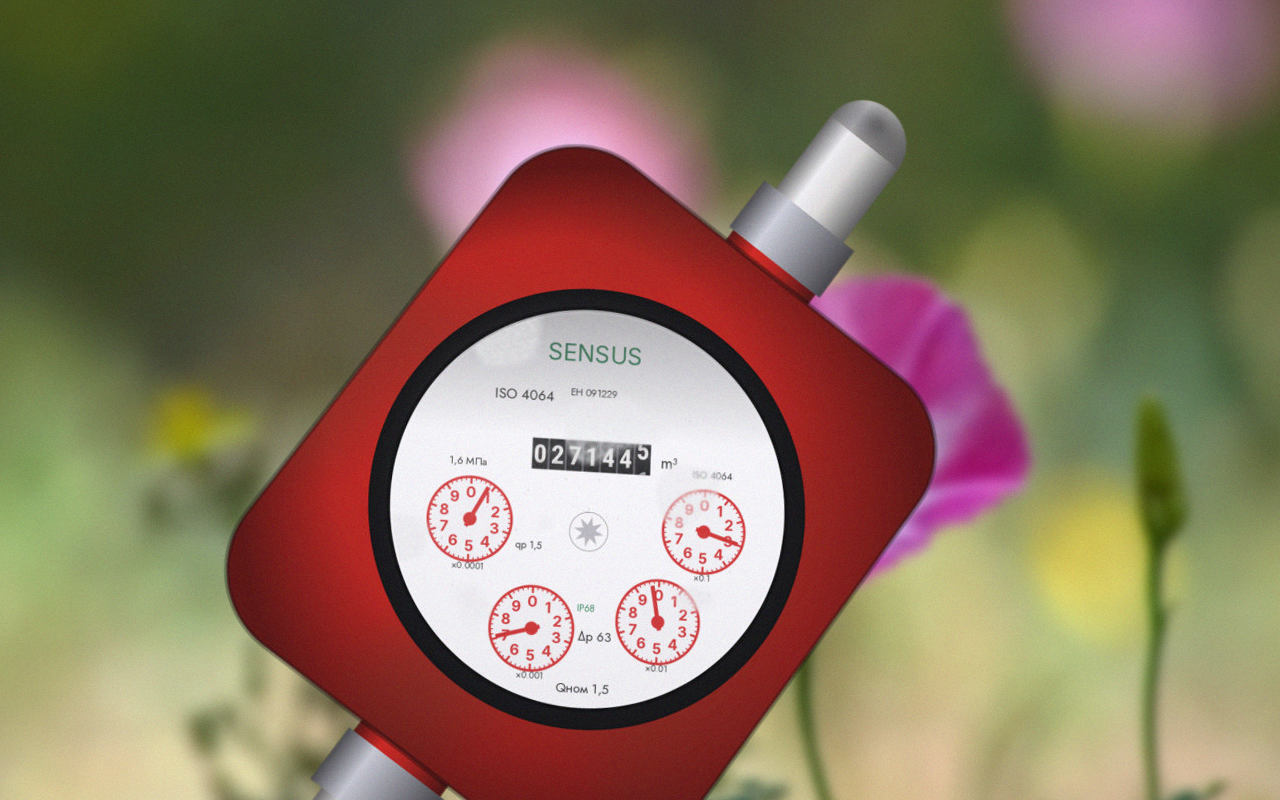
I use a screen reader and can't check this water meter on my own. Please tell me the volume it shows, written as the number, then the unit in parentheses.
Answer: 271445.2970 (m³)
